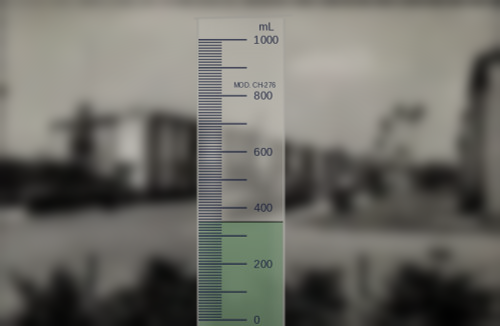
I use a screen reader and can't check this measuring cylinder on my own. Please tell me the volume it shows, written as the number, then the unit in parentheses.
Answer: 350 (mL)
